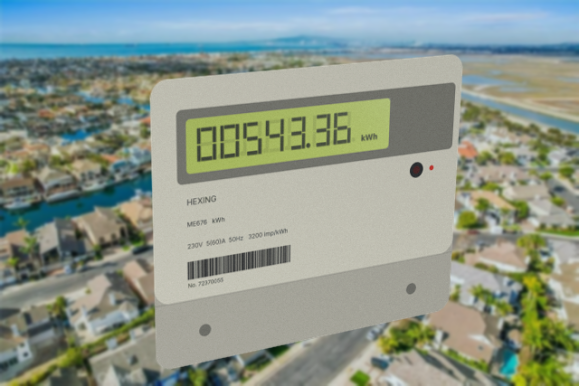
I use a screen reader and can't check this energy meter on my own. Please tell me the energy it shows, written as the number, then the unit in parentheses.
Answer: 543.36 (kWh)
